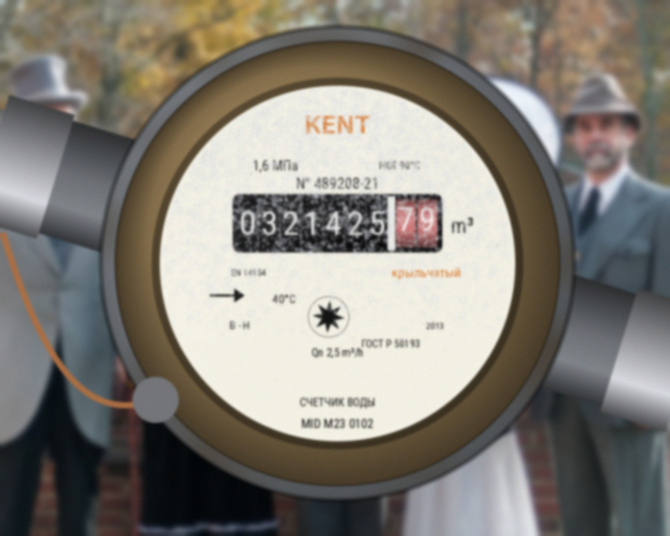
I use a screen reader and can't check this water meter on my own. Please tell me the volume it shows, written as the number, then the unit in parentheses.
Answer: 321425.79 (m³)
